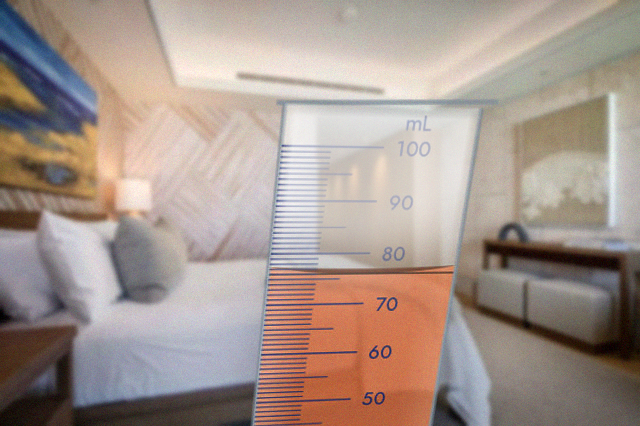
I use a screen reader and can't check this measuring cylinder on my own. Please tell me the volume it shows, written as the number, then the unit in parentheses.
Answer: 76 (mL)
